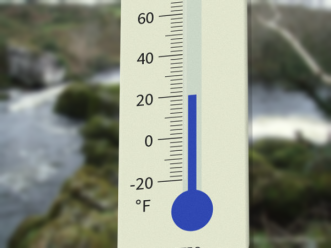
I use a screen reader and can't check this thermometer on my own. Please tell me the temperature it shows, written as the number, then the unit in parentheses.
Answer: 20 (°F)
